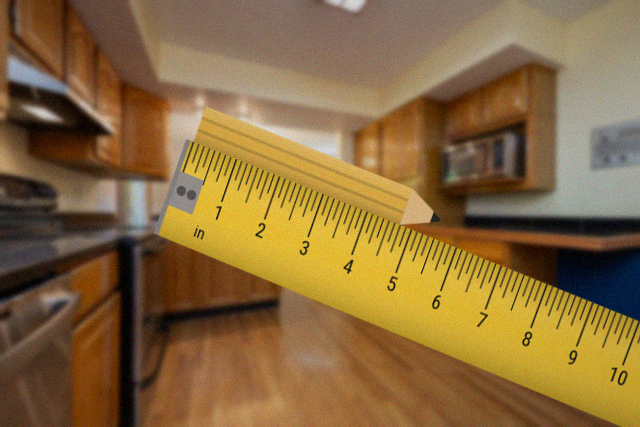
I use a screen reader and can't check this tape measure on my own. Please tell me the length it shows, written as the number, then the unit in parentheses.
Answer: 5.5 (in)
